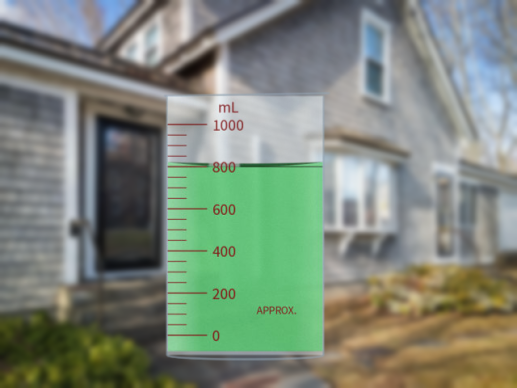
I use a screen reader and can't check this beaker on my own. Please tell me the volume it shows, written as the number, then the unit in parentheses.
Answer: 800 (mL)
